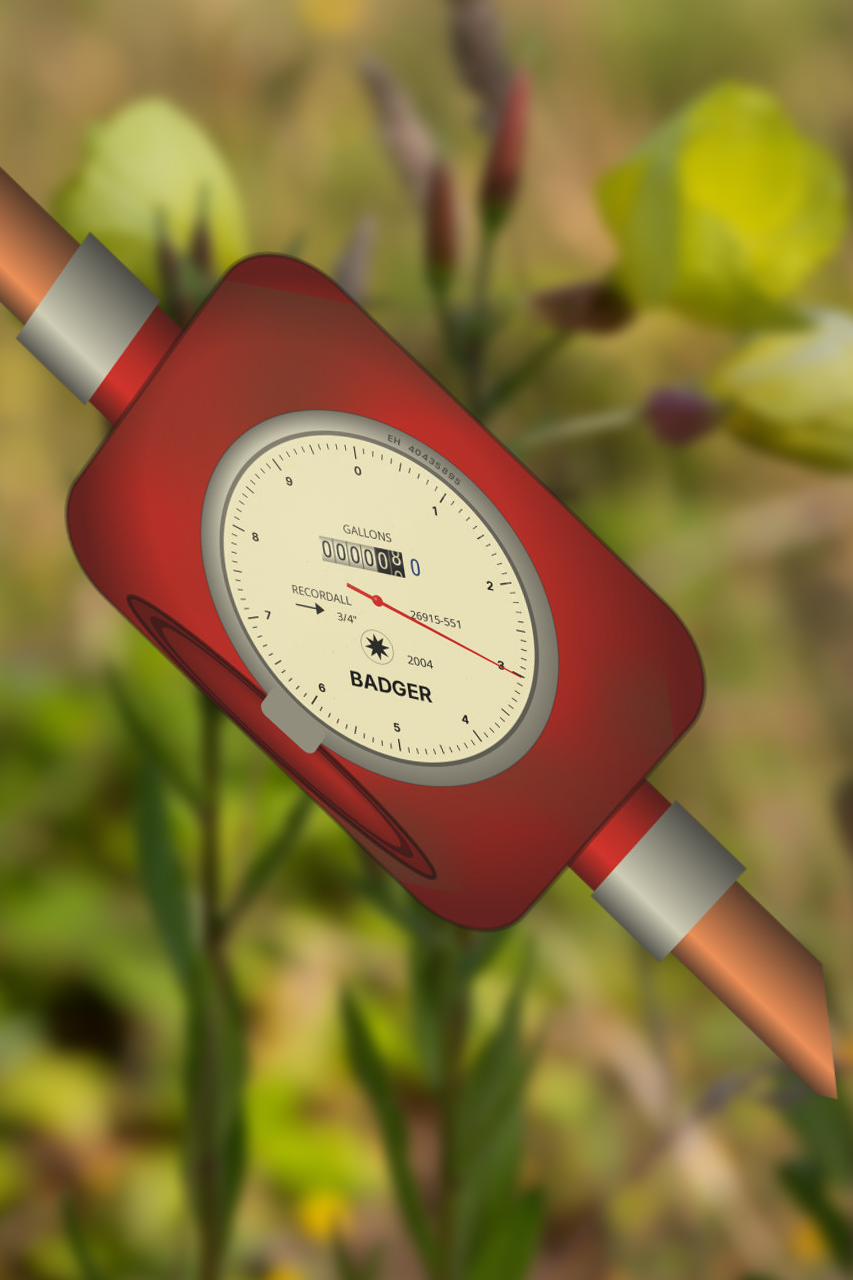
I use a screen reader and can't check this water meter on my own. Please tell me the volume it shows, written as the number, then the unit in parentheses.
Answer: 83.0 (gal)
